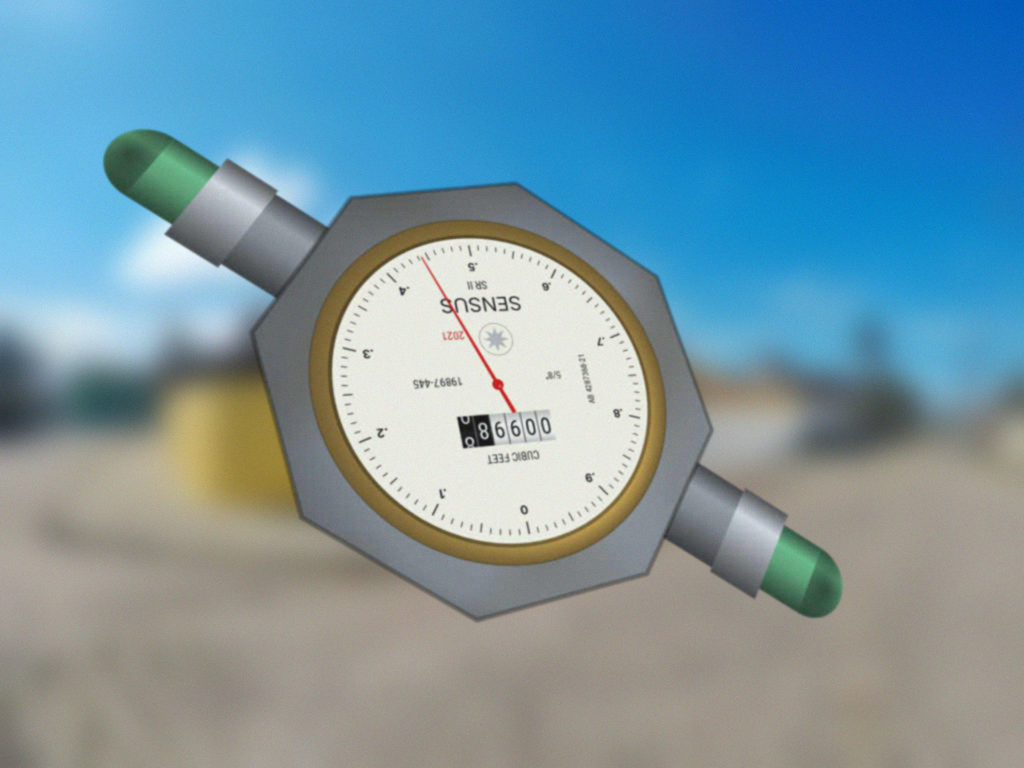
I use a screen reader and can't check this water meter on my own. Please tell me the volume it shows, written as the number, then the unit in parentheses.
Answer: 9988.44 (ft³)
